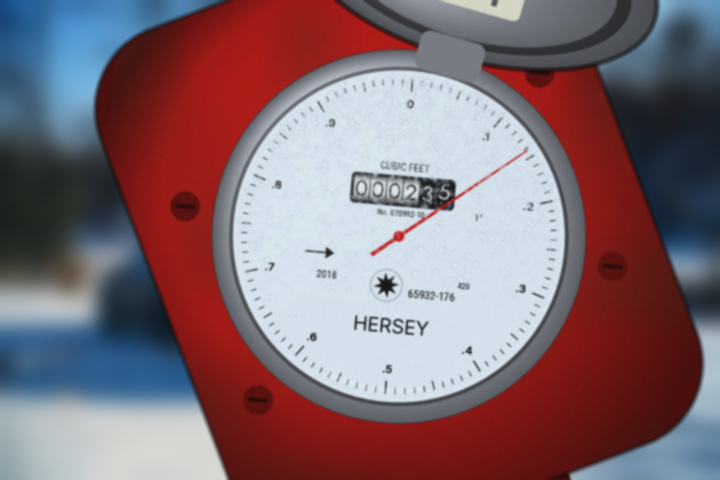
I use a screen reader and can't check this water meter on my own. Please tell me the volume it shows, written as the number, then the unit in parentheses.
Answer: 235.14 (ft³)
